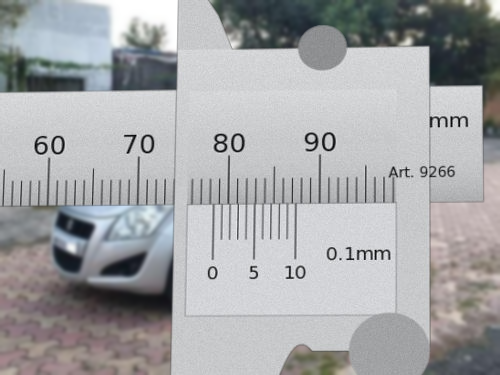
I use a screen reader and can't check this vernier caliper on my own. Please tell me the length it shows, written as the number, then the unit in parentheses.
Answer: 78.4 (mm)
